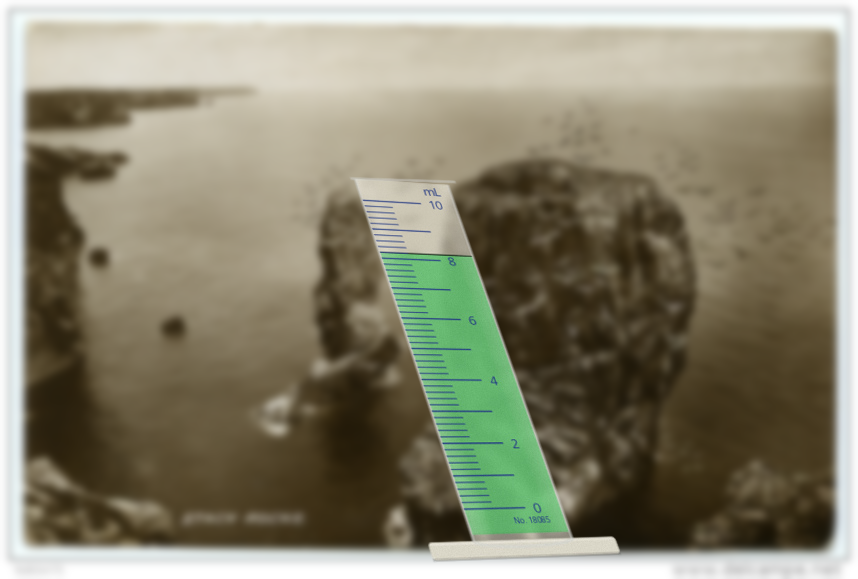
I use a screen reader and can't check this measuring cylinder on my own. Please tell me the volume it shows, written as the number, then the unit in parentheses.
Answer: 8.2 (mL)
